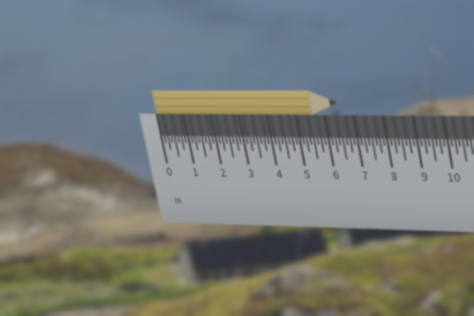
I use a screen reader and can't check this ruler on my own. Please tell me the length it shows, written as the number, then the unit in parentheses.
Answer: 6.5 (in)
